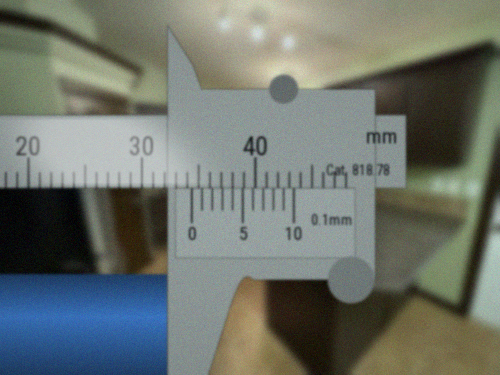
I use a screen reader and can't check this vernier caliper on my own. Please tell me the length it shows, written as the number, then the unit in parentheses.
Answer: 34.4 (mm)
